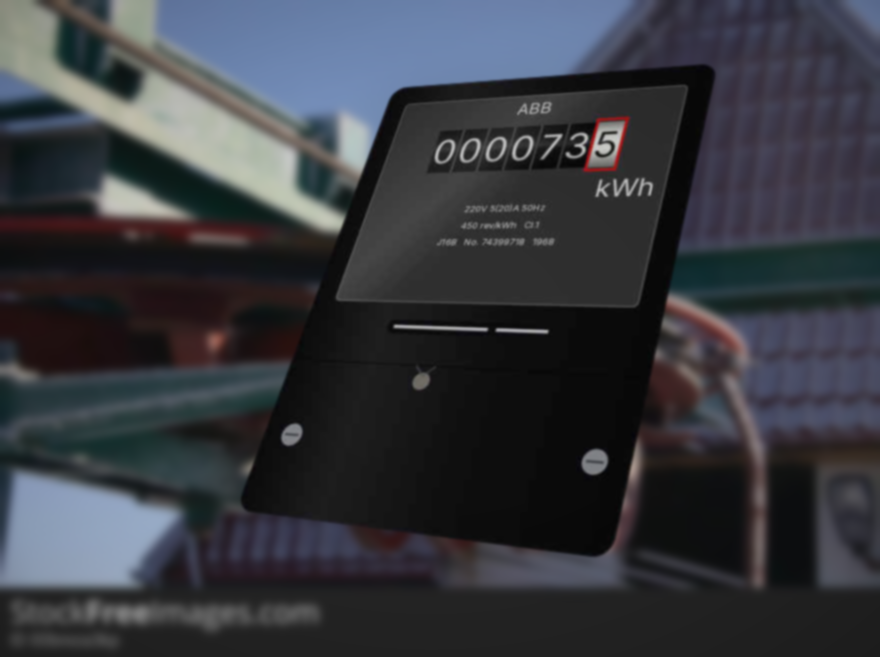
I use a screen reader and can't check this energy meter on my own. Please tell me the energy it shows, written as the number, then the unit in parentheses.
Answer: 73.5 (kWh)
